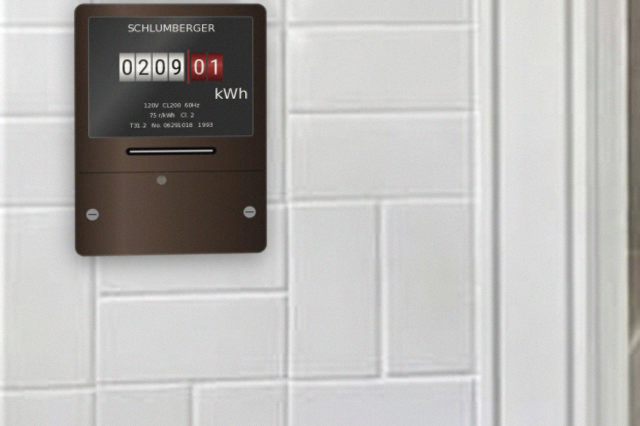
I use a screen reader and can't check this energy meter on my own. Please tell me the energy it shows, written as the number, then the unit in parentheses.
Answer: 209.01 (kWh)
